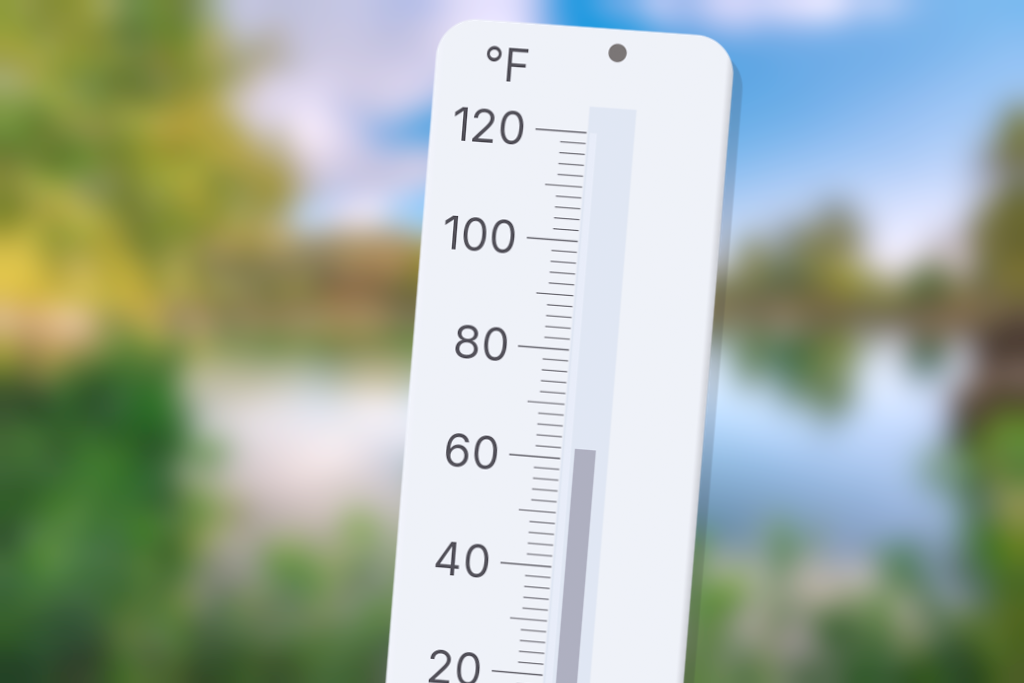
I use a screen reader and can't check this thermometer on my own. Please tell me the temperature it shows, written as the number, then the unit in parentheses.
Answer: 62 (°F)
